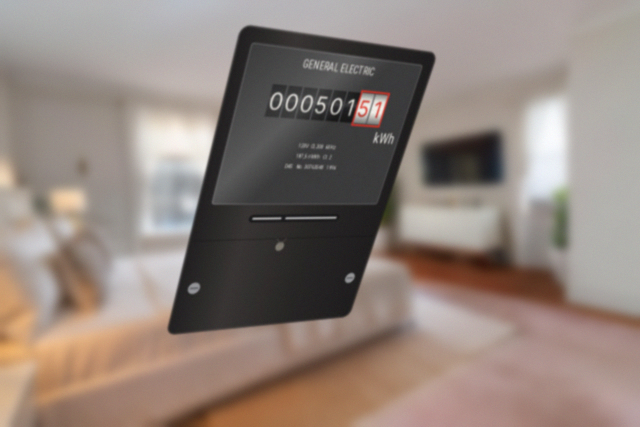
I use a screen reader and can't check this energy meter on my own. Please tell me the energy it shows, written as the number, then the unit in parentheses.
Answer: 501.51 (kWh)
